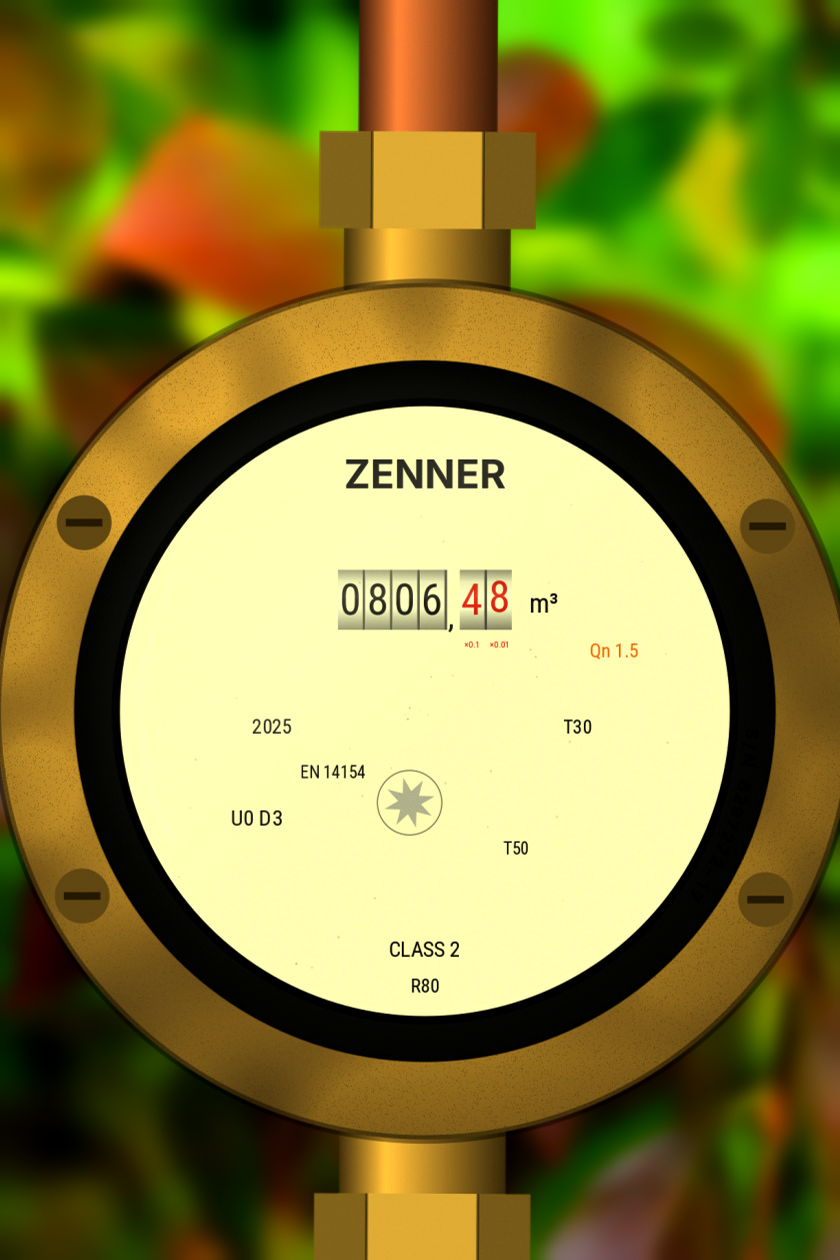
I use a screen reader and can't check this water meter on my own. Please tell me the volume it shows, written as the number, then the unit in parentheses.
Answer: 806.48 (m³)
